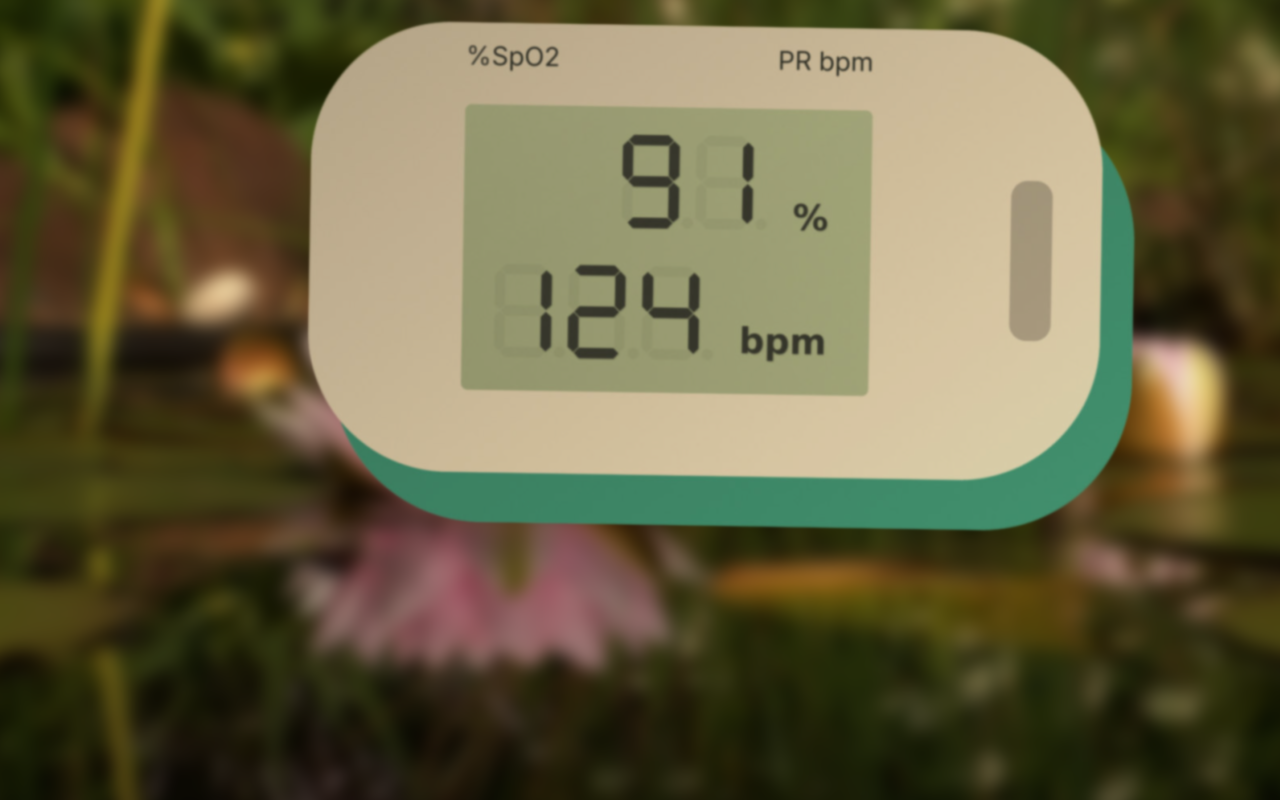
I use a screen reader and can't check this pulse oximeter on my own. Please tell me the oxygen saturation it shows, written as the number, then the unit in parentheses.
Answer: 91 (%)
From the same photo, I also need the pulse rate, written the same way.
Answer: 124 (bpm)
